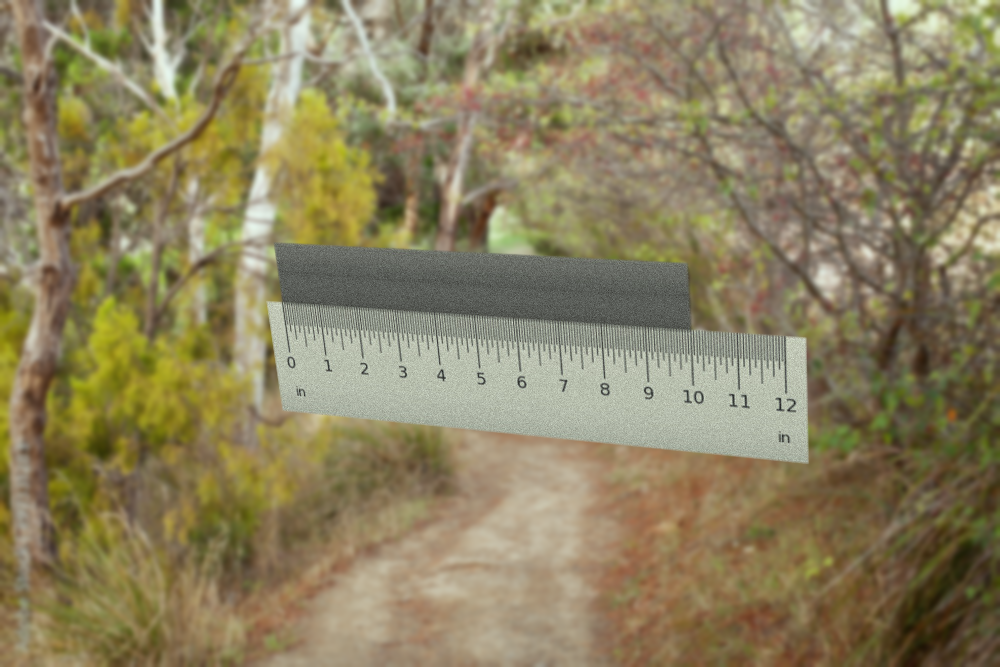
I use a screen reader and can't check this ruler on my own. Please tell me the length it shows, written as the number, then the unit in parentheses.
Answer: 10 (in)
